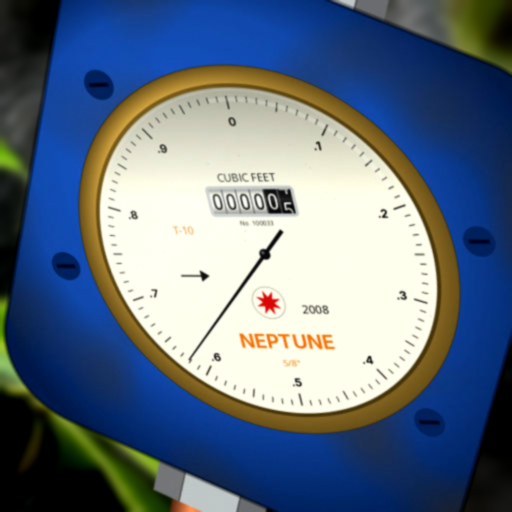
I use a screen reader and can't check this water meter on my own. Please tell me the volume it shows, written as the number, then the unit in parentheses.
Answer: 4.62 (ft³)
